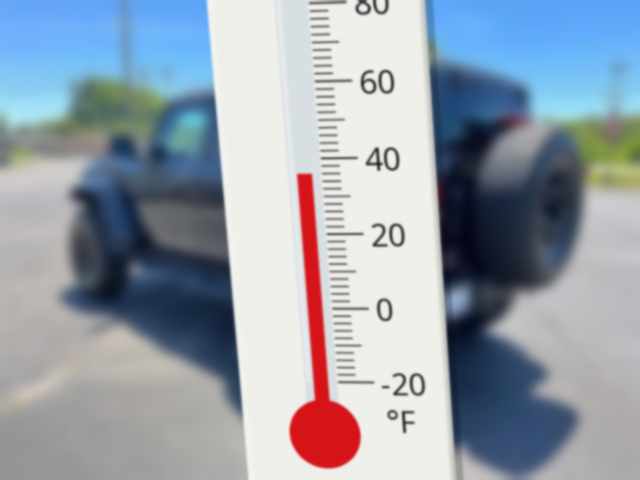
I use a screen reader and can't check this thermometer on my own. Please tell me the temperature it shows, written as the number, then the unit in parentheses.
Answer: 36 (°F)
